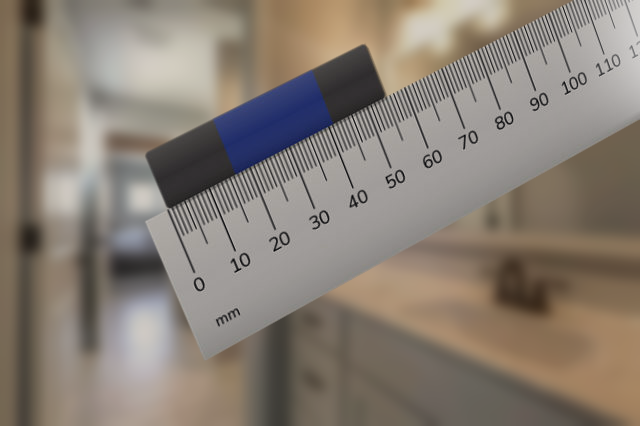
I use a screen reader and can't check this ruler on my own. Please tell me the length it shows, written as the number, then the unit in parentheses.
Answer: 55 (mm)
